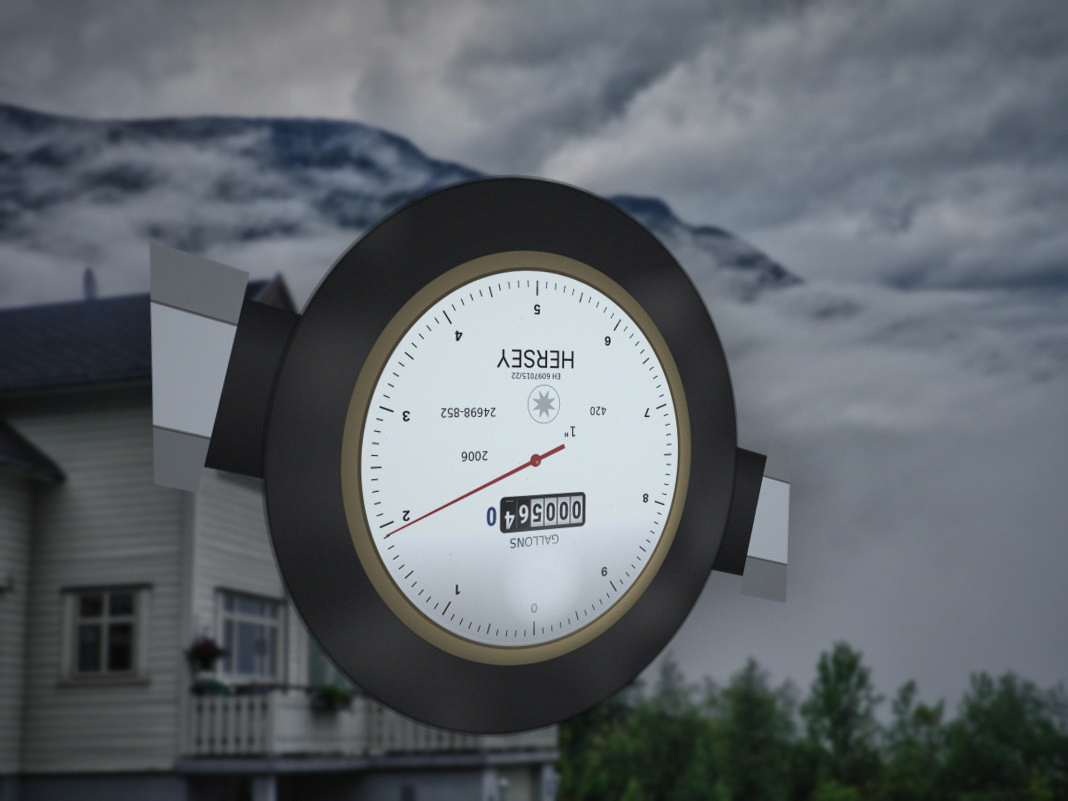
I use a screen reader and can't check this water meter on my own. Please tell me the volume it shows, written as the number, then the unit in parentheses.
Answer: 5641.9 (gal)
